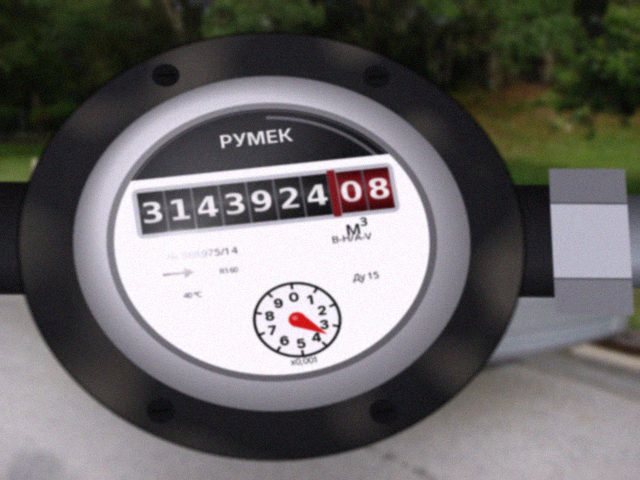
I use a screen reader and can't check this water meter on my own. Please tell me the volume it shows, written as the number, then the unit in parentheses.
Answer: 3143924.083 (m³)
